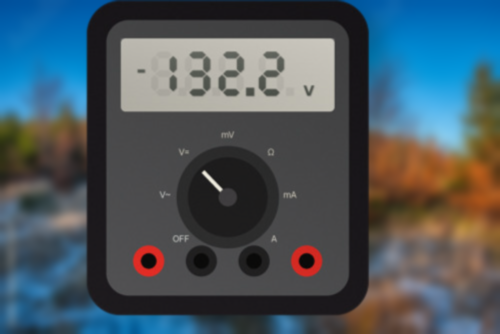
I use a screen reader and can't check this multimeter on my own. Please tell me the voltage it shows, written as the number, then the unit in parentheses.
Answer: -132.2 (V)
